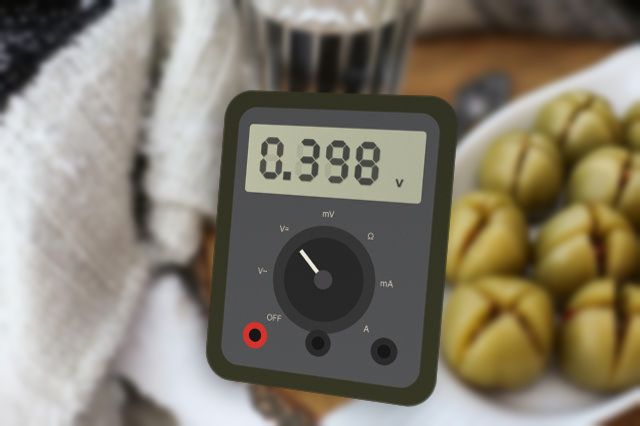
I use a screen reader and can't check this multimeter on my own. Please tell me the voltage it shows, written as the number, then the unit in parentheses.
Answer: 0.398 (V)
